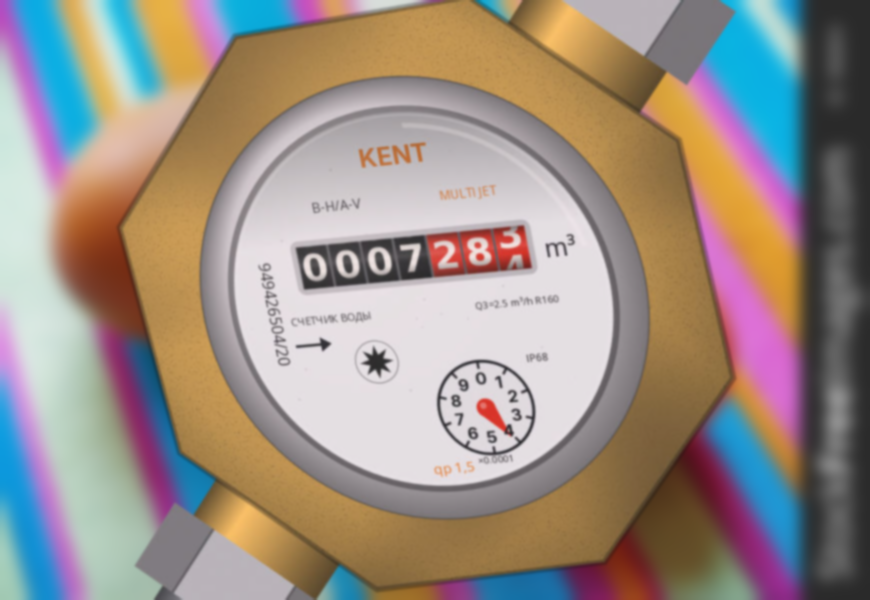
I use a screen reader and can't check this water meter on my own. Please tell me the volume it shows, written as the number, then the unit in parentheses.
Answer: 7.2834 (m³)
